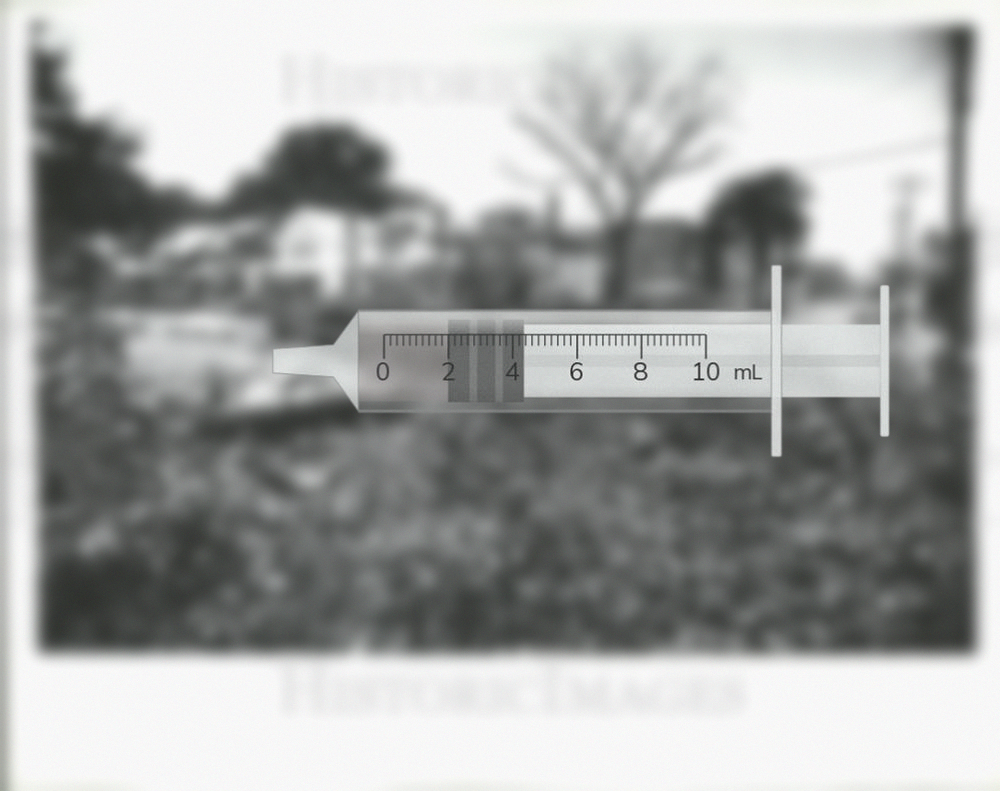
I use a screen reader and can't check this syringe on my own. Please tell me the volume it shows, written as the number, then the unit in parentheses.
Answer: 2 (mL)
